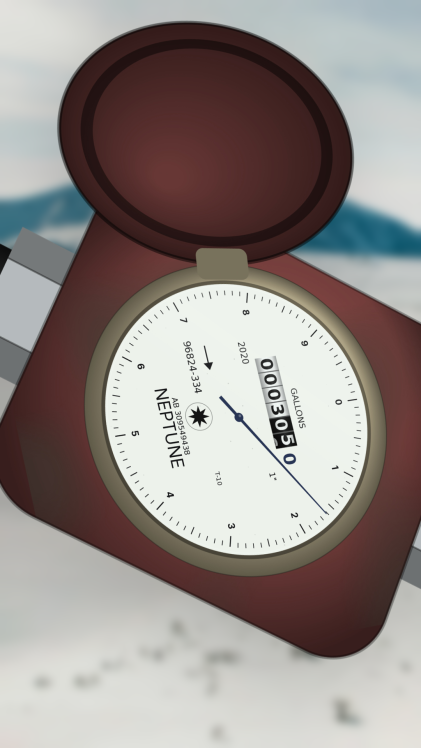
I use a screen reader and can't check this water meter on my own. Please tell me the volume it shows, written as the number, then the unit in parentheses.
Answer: 3051.6 (gal)
